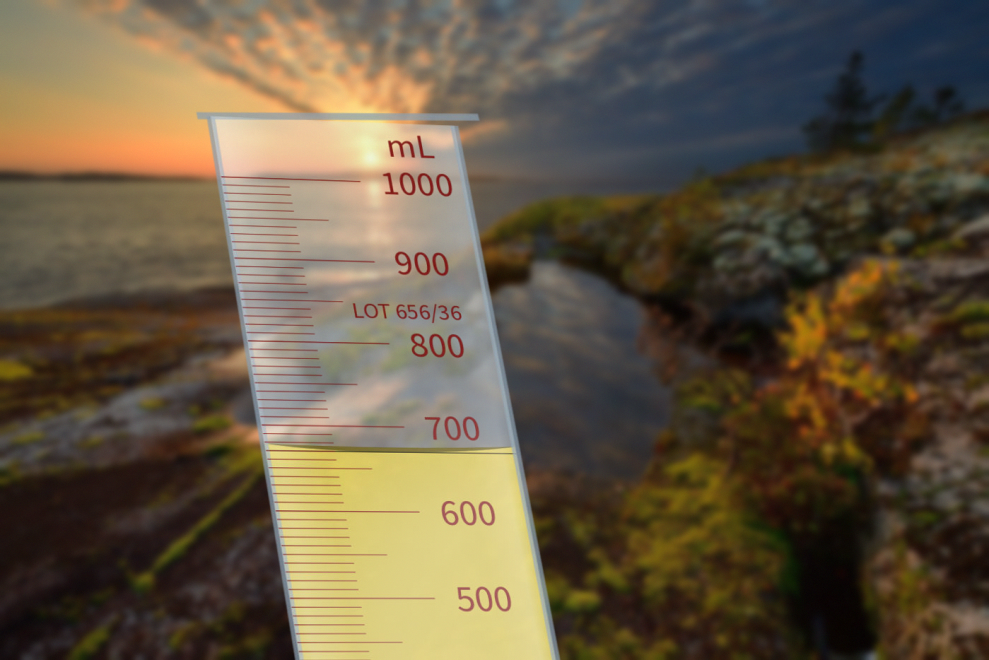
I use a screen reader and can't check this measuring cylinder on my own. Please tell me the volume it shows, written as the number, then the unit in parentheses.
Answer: 670 (mL)
